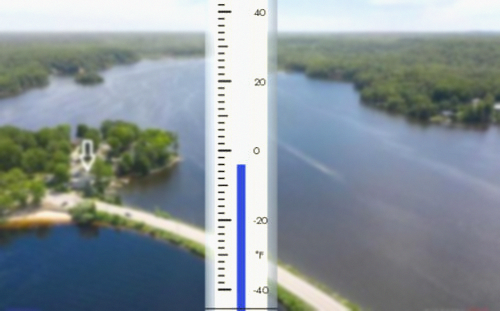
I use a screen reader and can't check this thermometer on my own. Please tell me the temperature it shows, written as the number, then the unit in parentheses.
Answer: -4 (°F)
